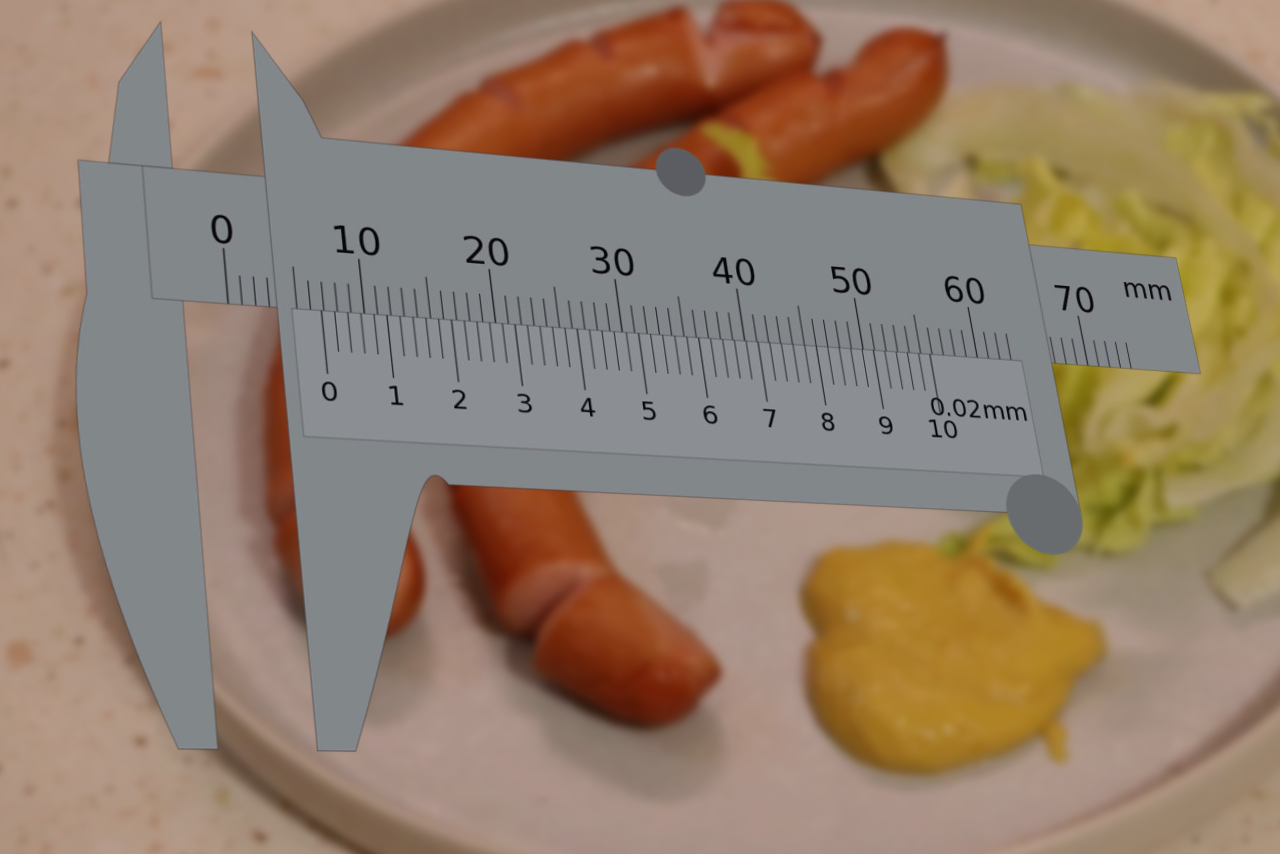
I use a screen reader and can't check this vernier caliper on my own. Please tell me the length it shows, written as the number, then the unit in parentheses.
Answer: 6.8 (mm)
